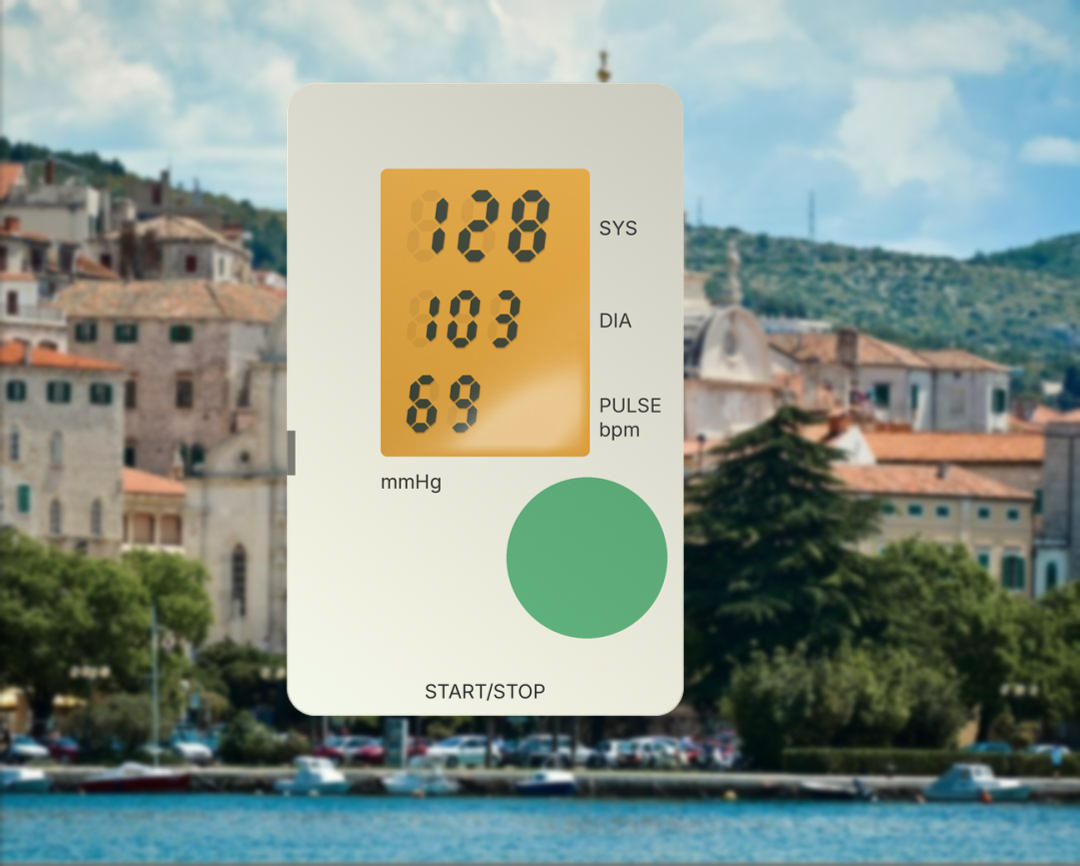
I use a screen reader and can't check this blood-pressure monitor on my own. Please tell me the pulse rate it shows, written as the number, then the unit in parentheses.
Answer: 69 (bpm)
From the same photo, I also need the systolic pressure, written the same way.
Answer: 128 (mmHg)
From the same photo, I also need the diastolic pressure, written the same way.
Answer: 103 (mmHg)
